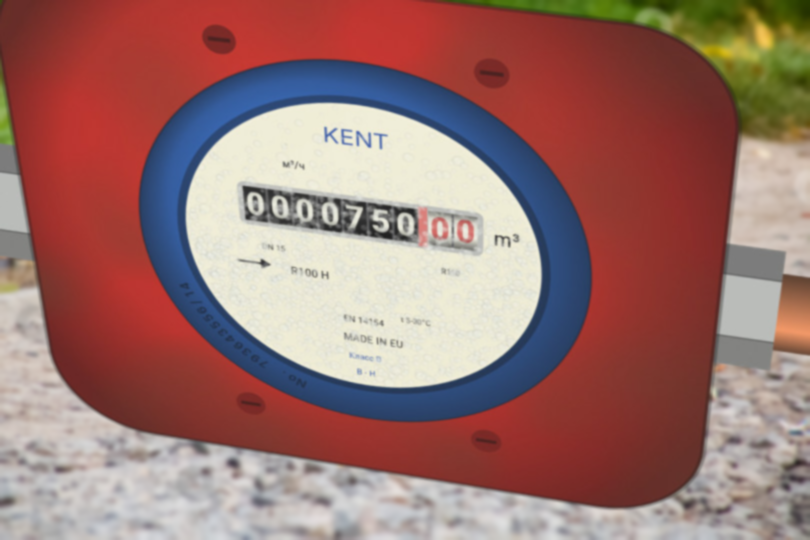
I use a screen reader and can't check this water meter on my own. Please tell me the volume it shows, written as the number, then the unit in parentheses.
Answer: 750.00 (m³)
